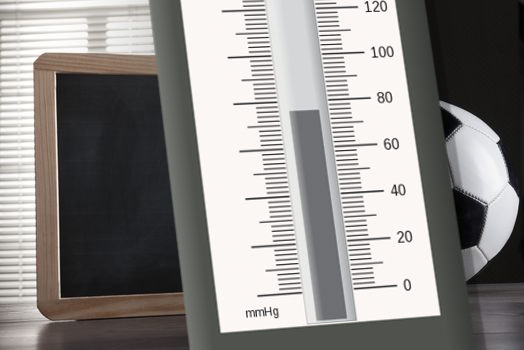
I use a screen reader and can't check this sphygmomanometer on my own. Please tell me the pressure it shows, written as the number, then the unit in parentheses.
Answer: 76 (mmHg)
